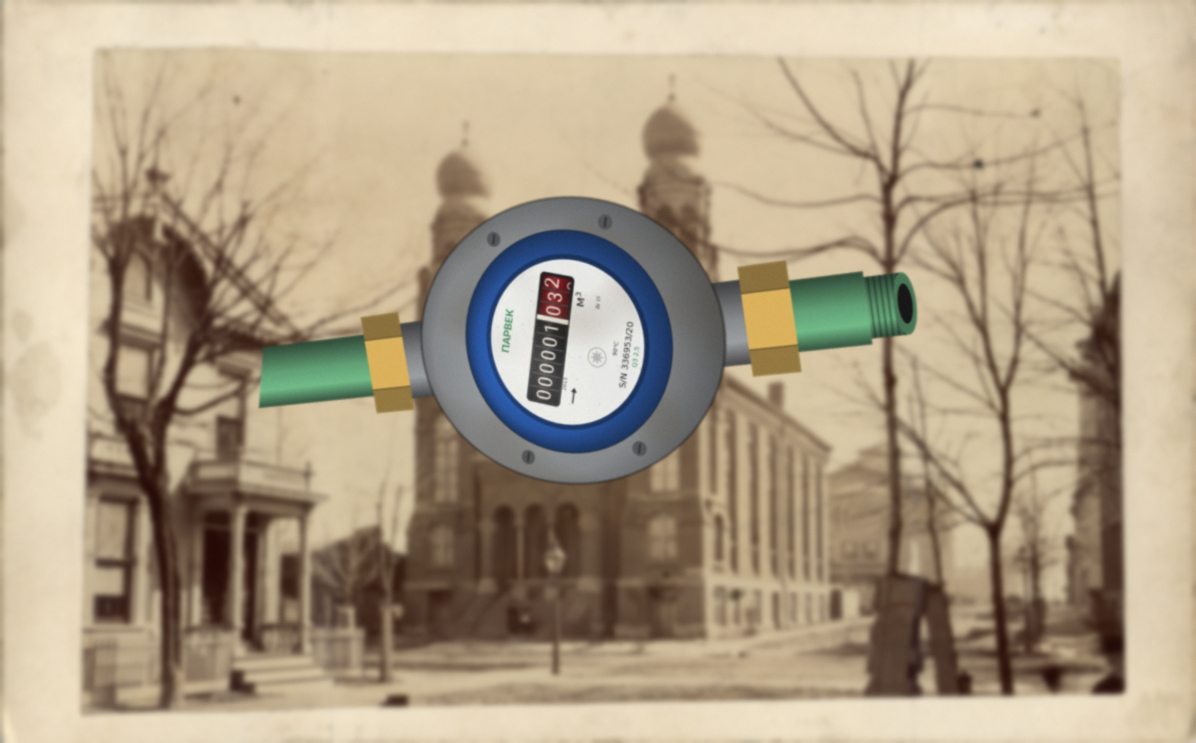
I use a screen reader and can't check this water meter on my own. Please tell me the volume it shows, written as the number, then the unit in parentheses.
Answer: 1.032 (m³)
